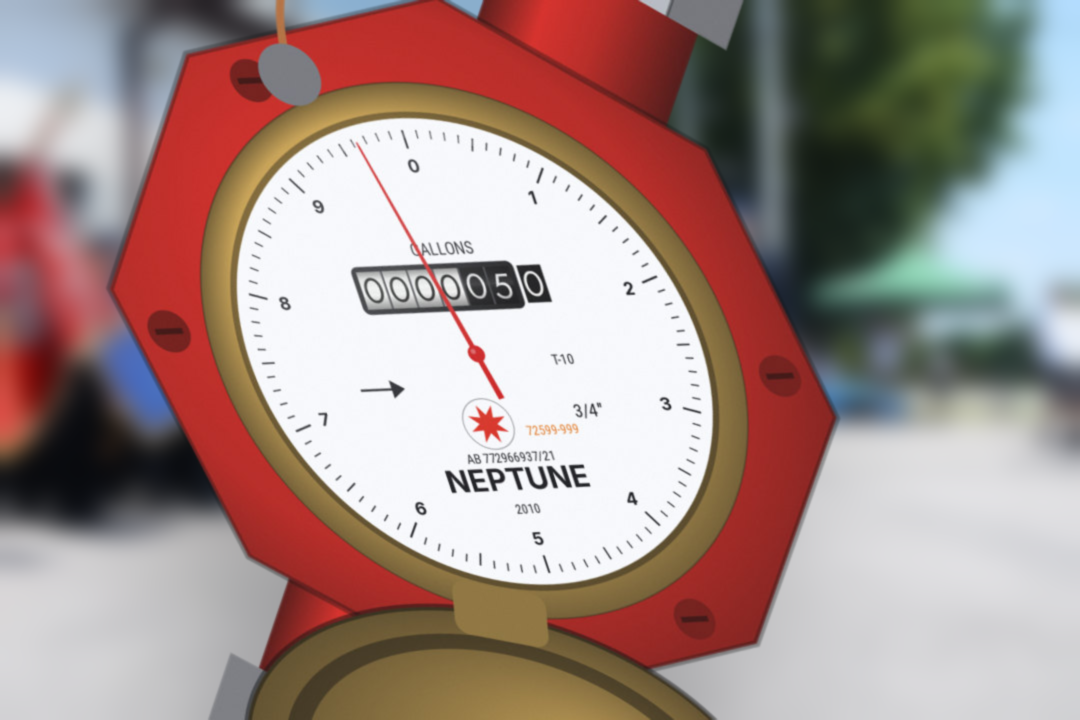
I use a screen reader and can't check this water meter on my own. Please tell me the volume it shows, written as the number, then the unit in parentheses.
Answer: 49.6 (gal)
